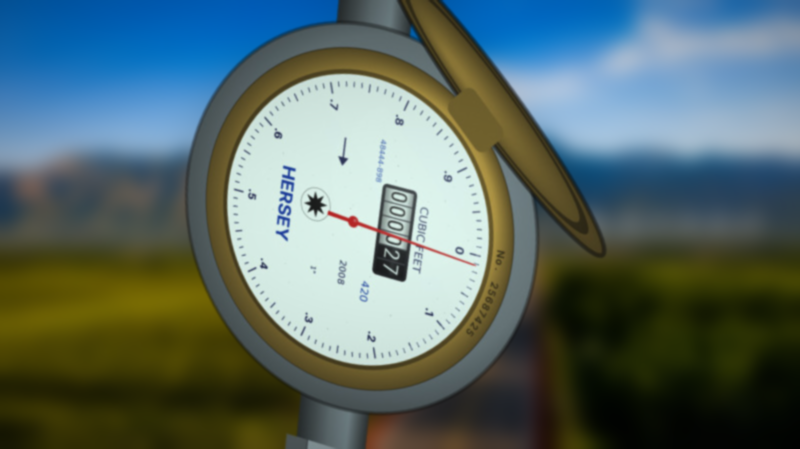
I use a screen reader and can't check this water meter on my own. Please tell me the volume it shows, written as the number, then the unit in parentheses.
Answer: 27.01 (ft³)
